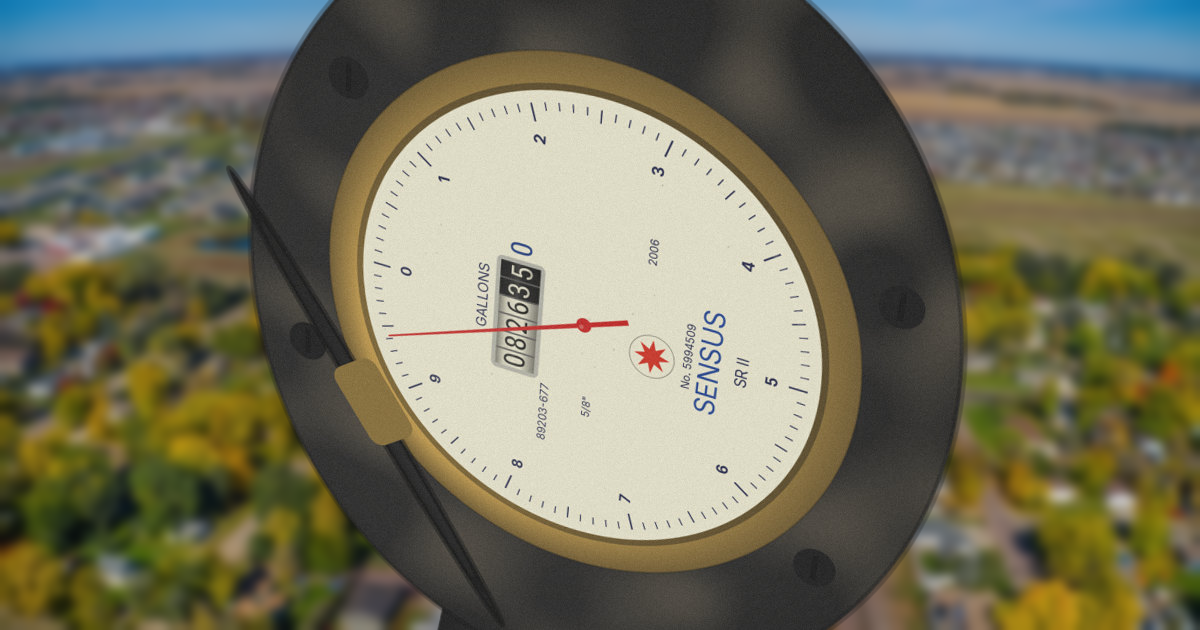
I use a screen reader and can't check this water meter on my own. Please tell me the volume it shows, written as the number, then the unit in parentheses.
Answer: 826349.4 (gal)
